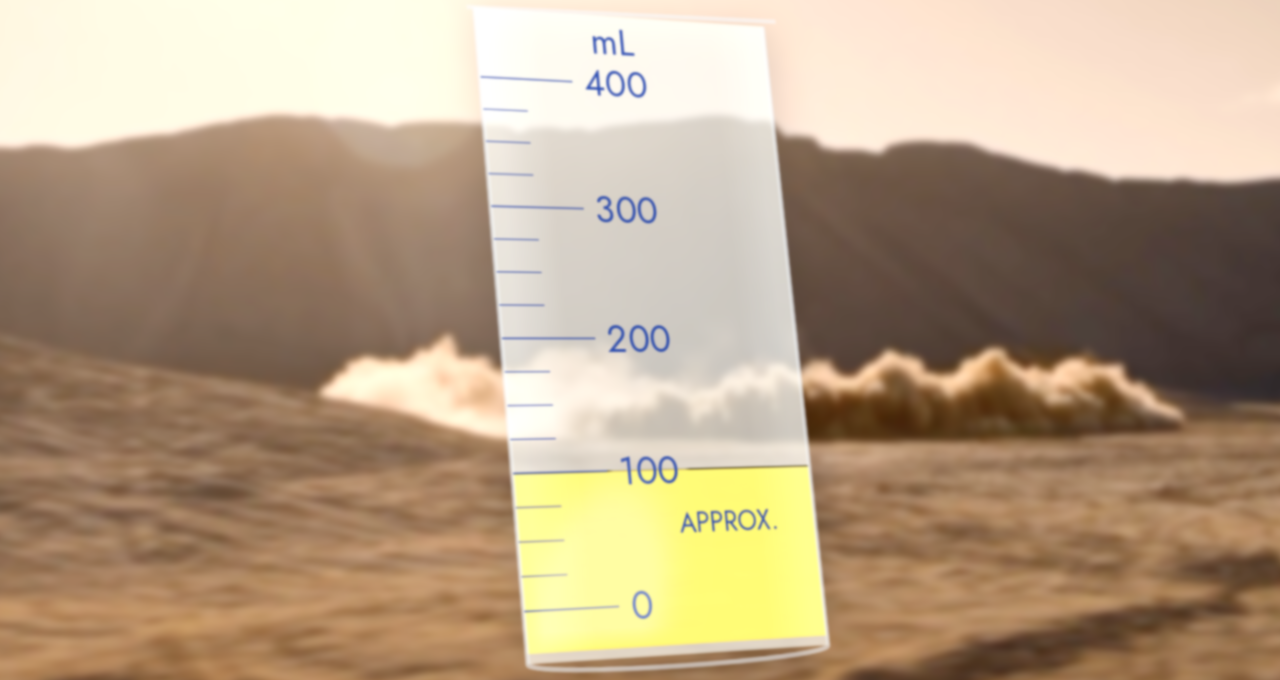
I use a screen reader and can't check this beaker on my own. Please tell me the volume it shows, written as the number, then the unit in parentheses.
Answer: 100 (mL)
